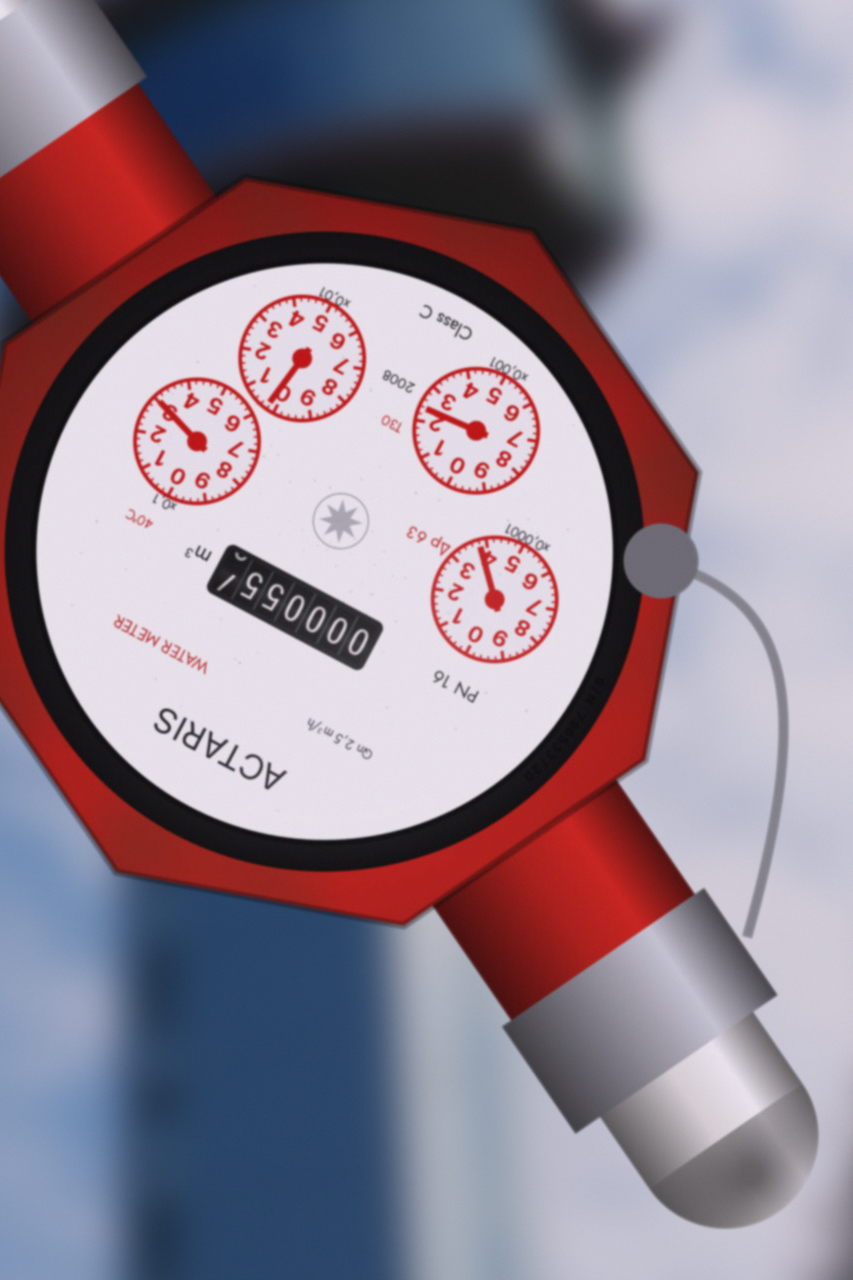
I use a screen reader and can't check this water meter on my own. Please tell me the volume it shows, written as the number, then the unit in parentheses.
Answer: 557.3023 (m³)
